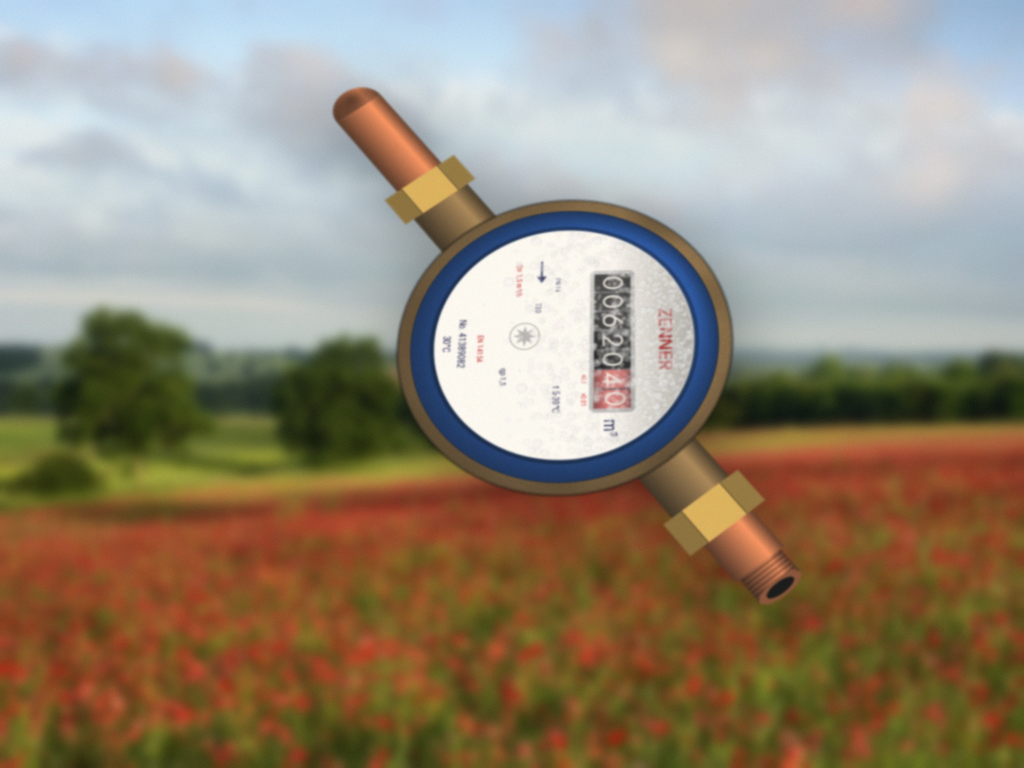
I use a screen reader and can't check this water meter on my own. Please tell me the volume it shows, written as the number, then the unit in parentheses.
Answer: 620.40 (m³)
